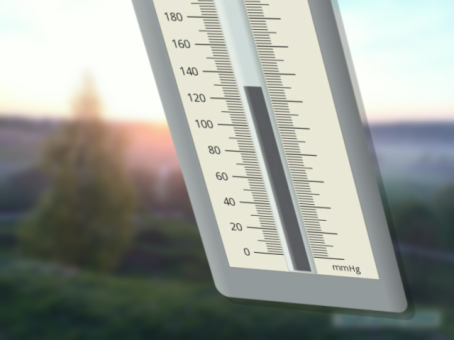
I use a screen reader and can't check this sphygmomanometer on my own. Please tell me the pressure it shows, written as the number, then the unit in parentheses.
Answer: 130 (mmHg)
